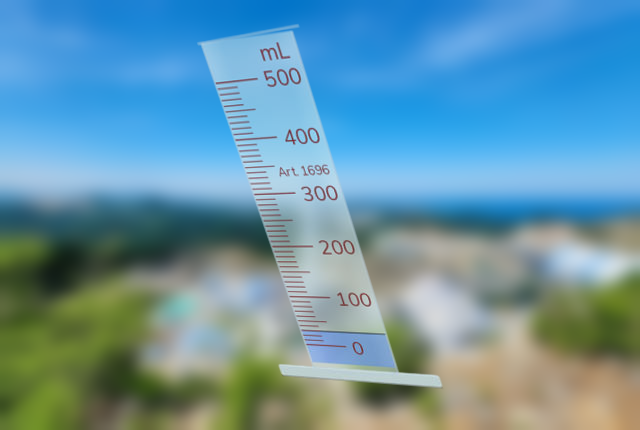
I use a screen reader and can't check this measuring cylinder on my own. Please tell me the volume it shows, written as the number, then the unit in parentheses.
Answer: 30 (mL)
